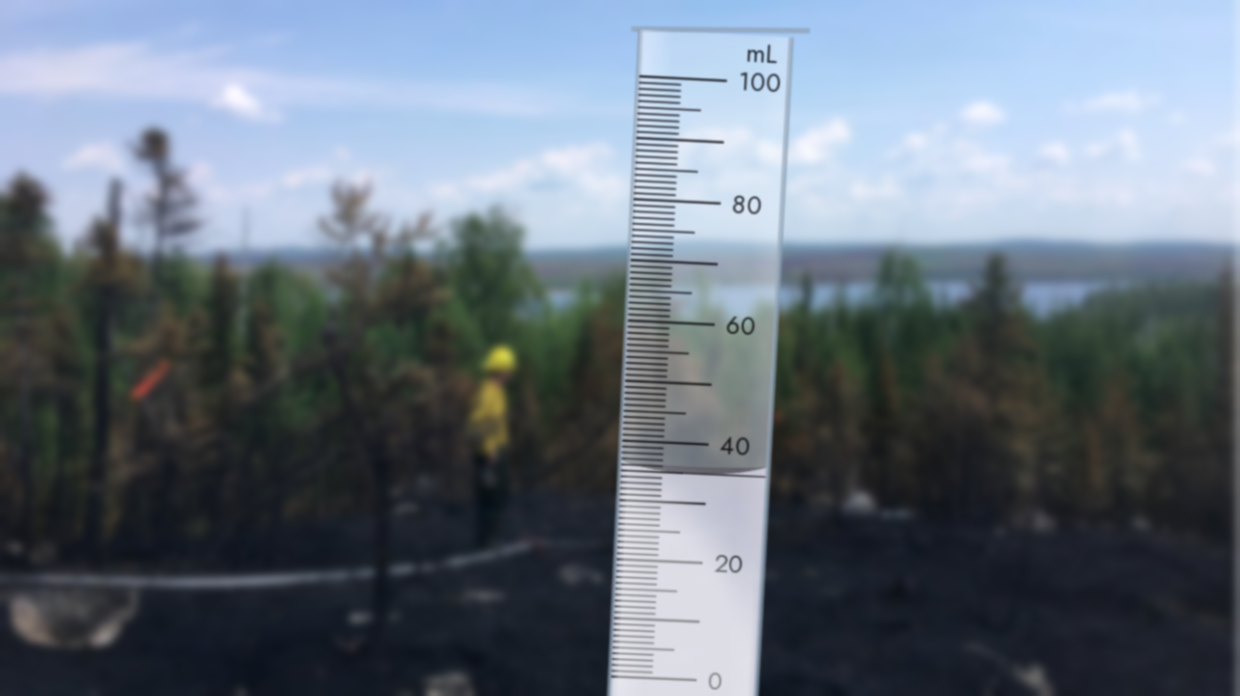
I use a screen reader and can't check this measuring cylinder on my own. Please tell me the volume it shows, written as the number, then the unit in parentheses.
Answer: 35 (mL)
